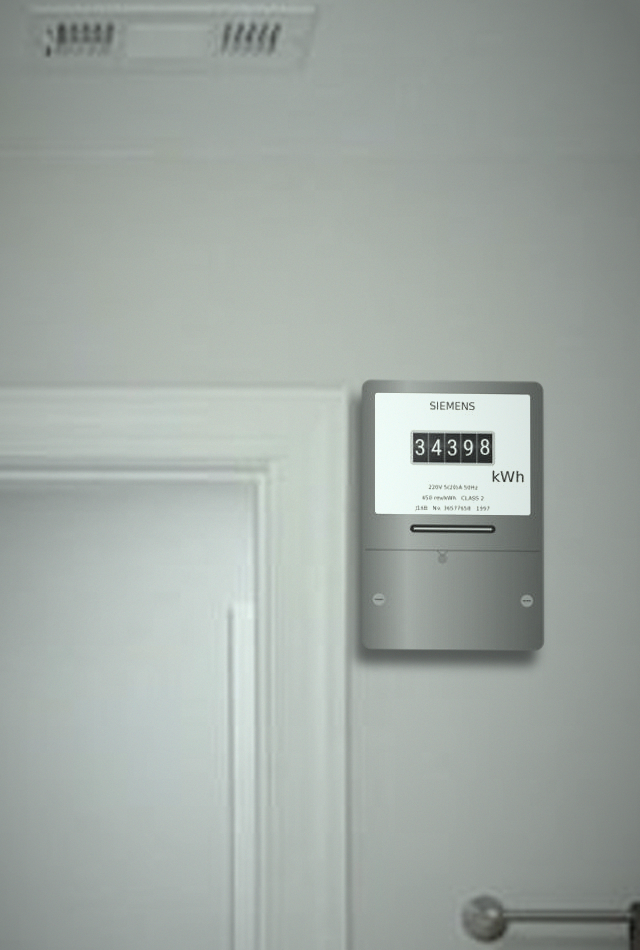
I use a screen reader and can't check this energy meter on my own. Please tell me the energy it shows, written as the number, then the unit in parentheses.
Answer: 34398 (kWh)
